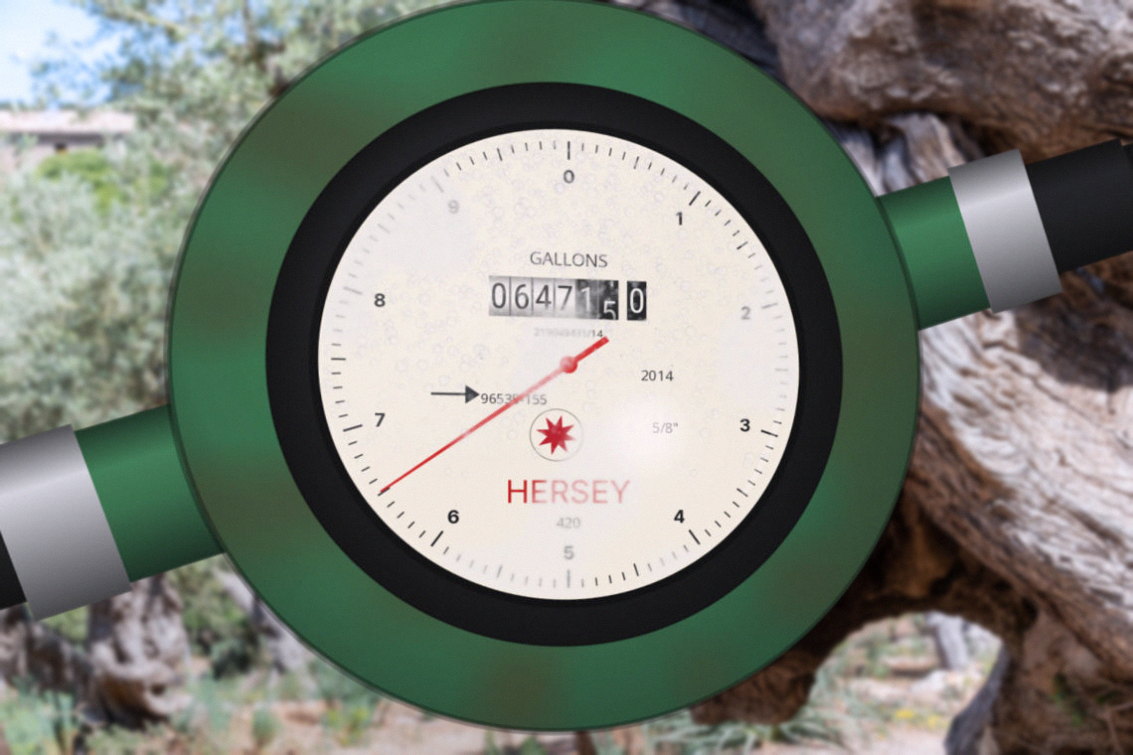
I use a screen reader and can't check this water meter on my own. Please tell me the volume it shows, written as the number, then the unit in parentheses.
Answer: 647146.5 (gal)
